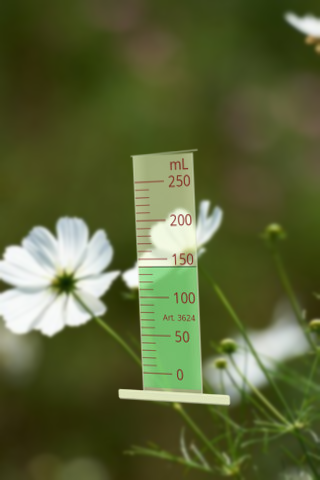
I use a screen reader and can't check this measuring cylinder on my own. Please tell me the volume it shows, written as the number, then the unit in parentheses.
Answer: 140 (mL)
